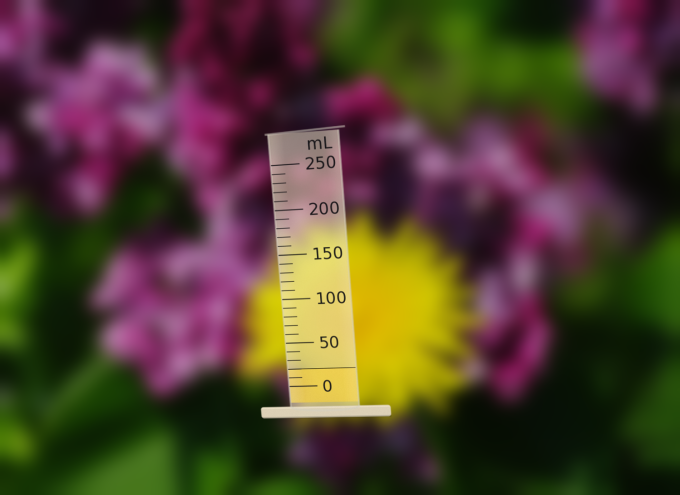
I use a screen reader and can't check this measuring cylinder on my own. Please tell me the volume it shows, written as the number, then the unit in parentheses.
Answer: 20 (mL)
